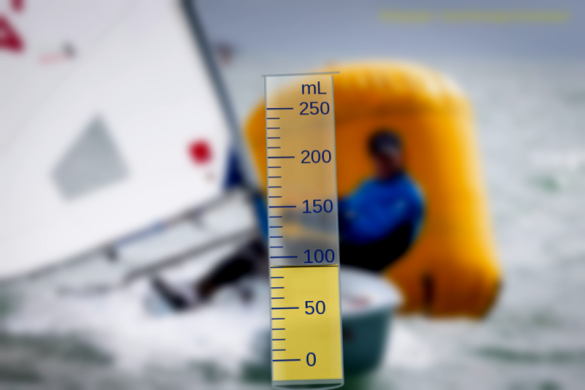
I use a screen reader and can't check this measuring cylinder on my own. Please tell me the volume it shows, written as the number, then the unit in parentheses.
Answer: 90 (mL)
